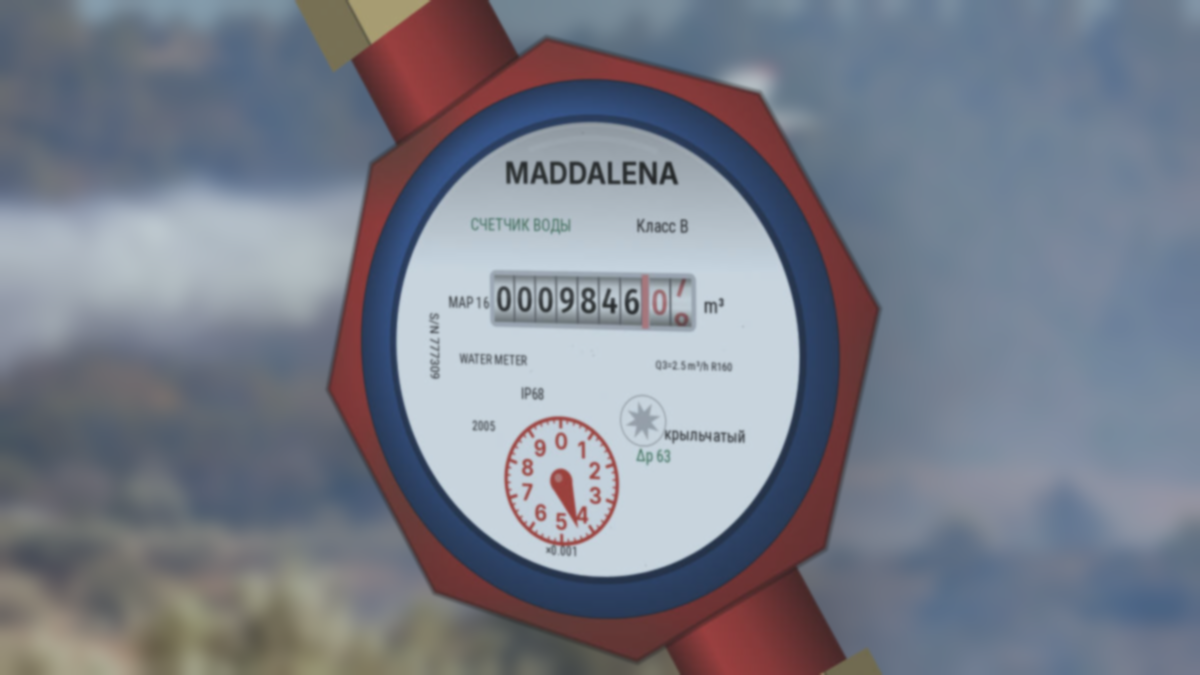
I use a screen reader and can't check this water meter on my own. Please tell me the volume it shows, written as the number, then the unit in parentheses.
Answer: 9846.074 (m³)
